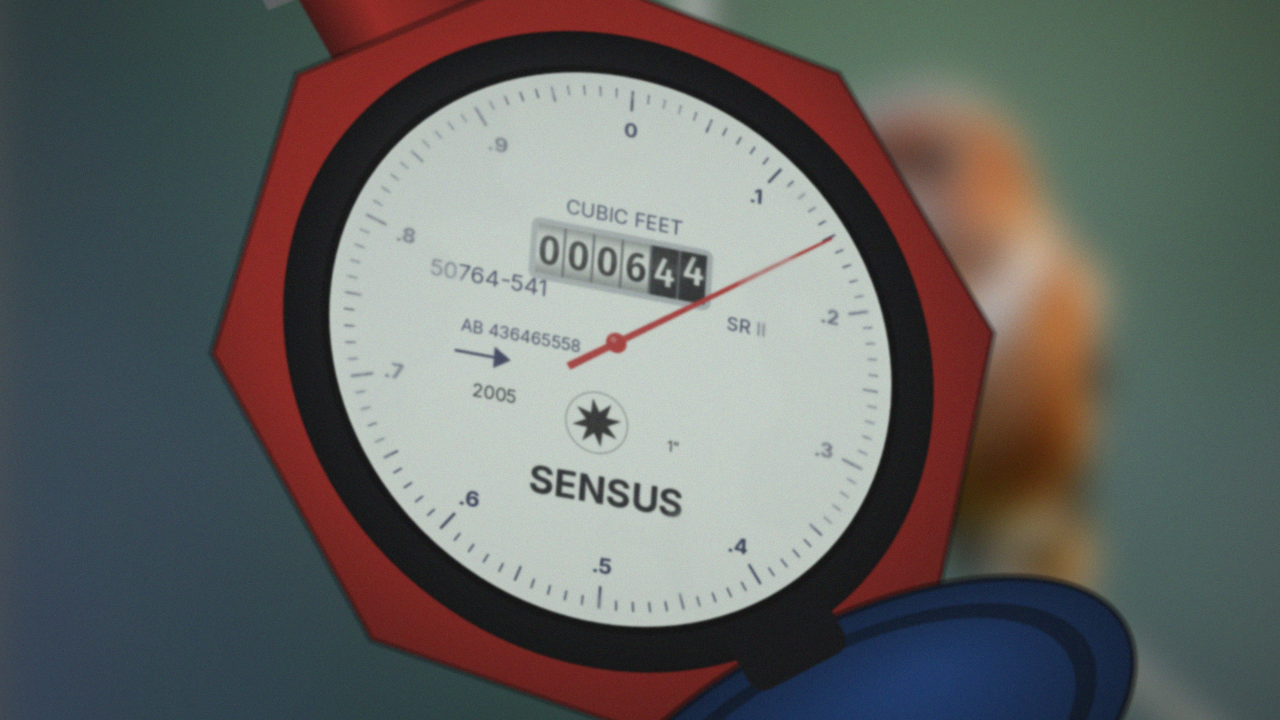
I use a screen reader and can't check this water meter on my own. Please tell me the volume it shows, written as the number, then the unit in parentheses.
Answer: 644.15 (ft³)
